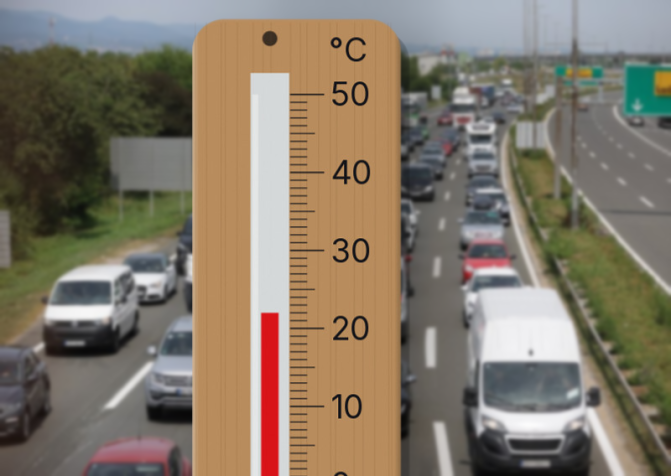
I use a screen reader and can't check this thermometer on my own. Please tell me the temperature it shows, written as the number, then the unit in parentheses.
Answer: 22 (°C)
